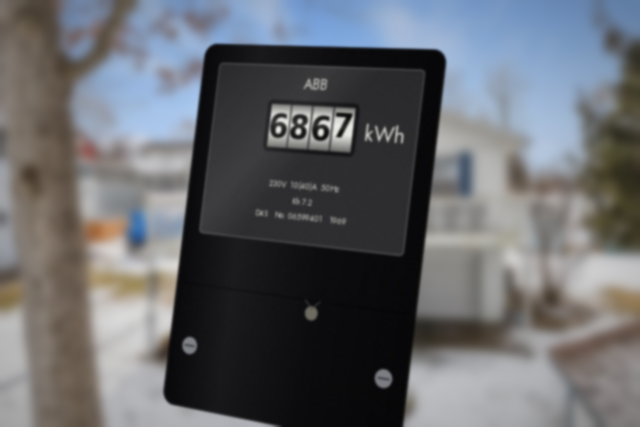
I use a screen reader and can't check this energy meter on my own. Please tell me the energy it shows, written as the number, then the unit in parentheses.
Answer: 6867 (kWh)
